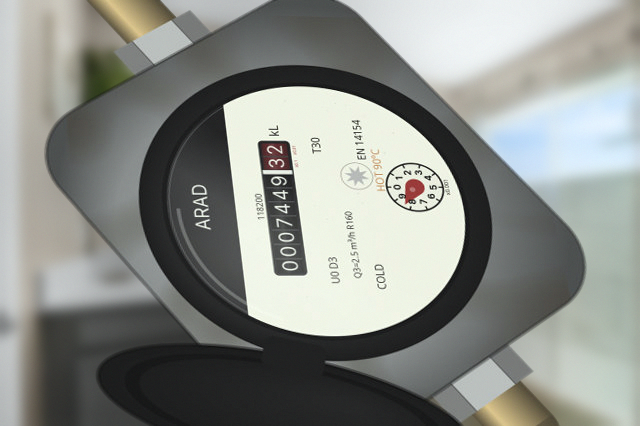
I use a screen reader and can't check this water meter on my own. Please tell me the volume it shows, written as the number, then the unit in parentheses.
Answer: 7449.328 (kL)
